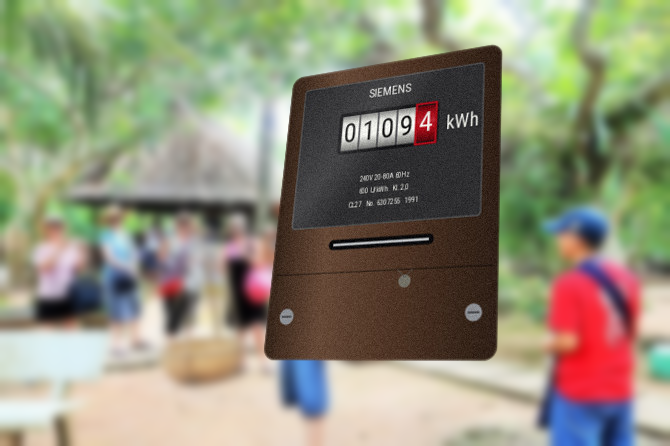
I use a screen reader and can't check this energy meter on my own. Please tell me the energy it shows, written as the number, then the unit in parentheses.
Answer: 109.4 (kWh)
